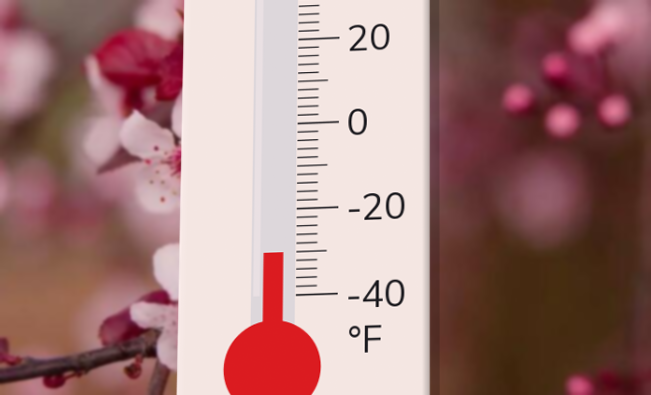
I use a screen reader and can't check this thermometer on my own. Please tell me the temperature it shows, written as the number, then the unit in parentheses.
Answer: -30 (°F)
